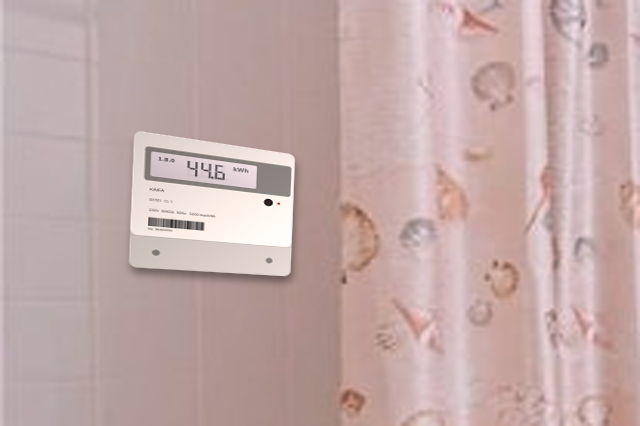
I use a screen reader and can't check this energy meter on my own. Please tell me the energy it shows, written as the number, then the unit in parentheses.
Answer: 44.6 (kWh)
